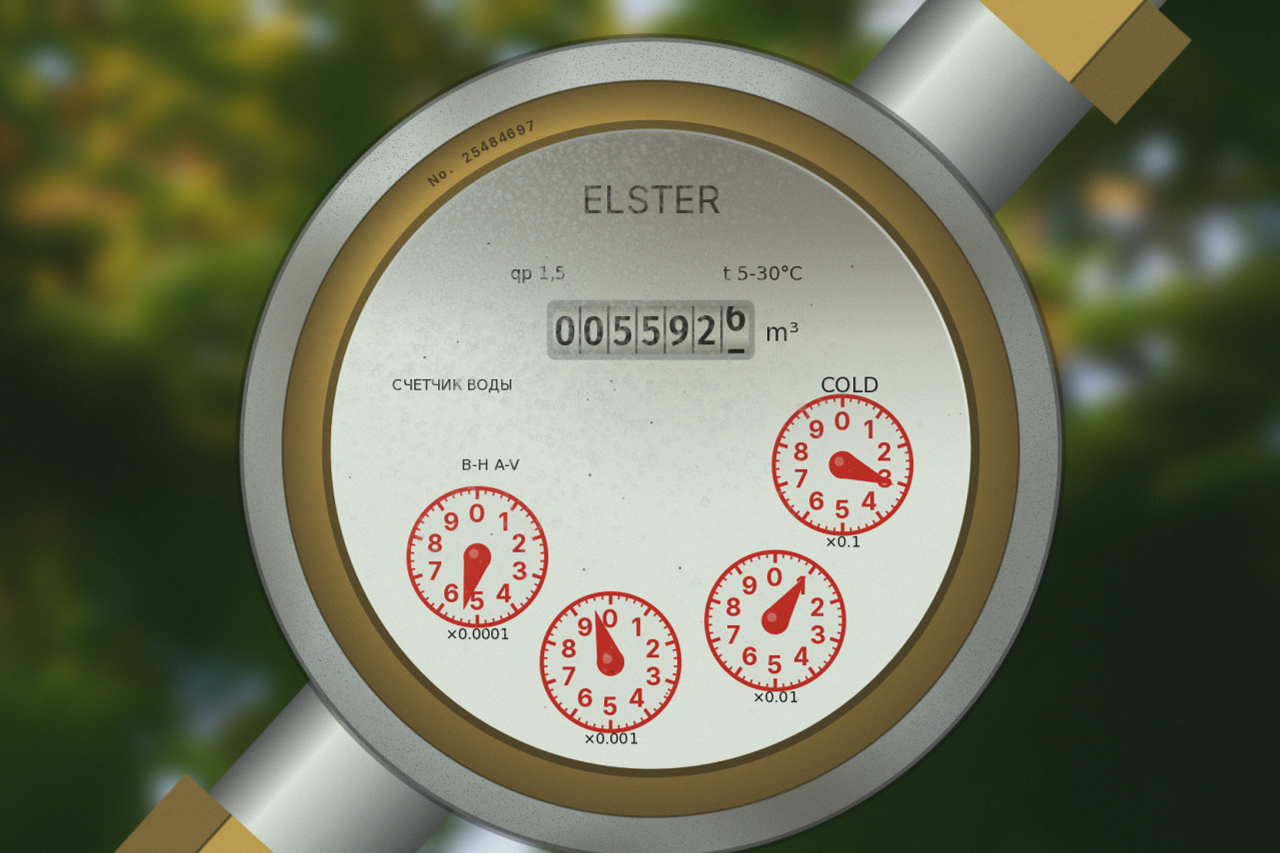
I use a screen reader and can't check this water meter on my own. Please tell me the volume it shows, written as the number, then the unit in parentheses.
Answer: 55926.3095 (m³)
